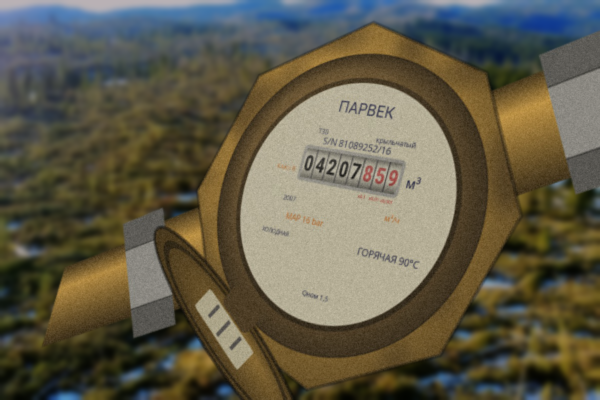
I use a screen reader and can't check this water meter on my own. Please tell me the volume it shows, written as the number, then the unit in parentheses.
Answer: 4207.859 (m³)
